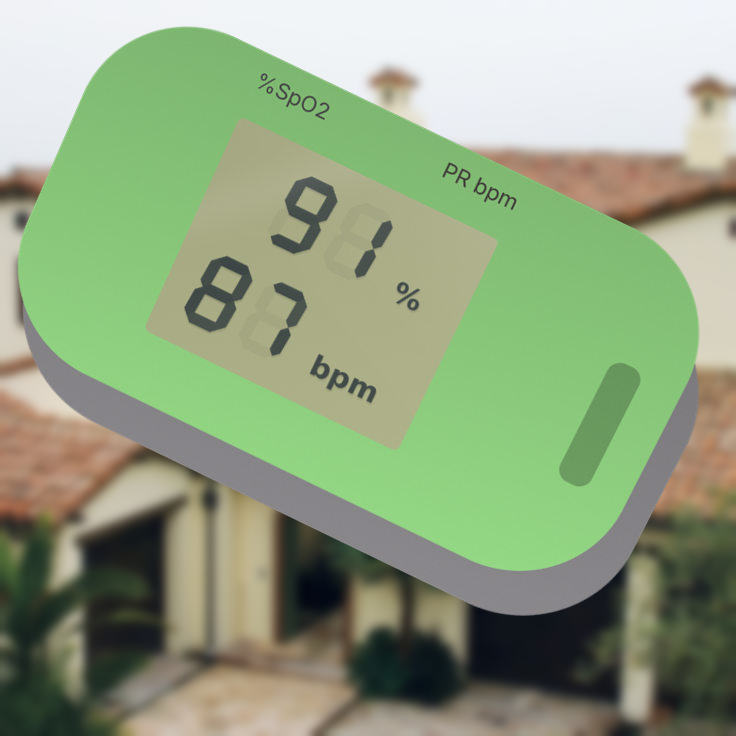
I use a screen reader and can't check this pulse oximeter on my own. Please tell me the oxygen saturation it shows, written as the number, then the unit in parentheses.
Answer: 91 (%)
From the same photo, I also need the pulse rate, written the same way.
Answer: 87 (bpm)
